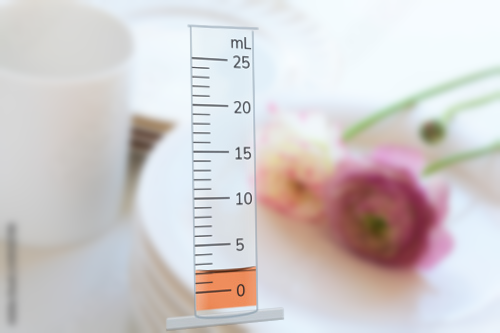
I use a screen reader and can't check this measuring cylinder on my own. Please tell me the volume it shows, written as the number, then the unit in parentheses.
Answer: 2 (mL)
